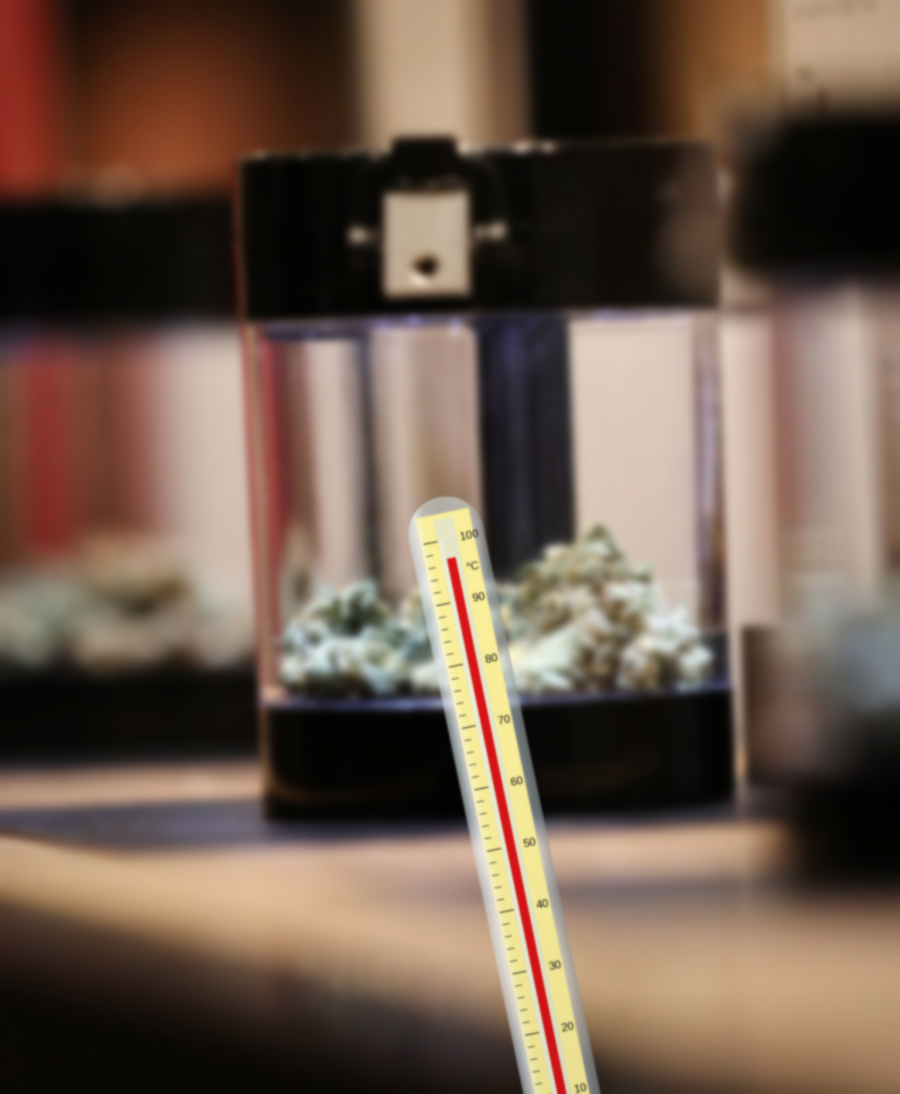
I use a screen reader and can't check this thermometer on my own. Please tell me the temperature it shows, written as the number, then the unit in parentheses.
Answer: 97 (°C)
